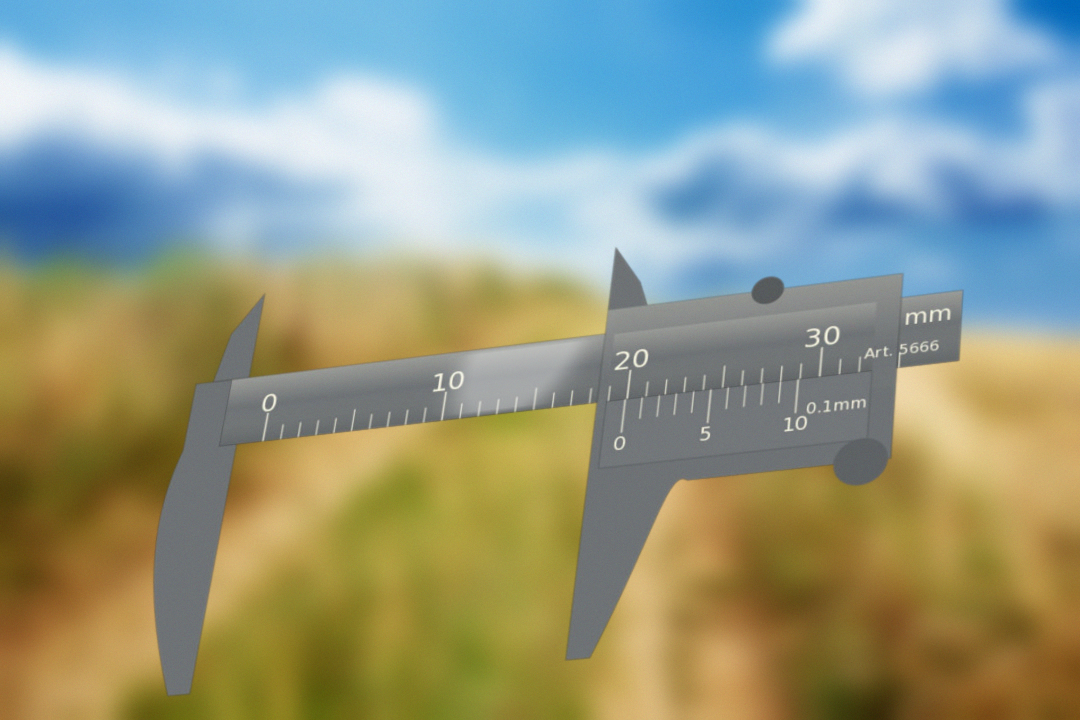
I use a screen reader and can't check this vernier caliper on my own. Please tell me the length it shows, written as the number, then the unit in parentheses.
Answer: 19.9 (mm)
